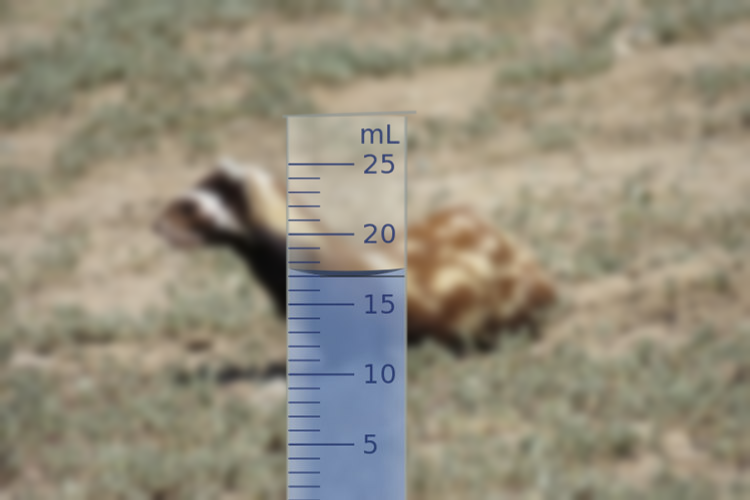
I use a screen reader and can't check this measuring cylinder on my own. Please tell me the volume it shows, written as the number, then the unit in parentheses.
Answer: 17 (mL)
